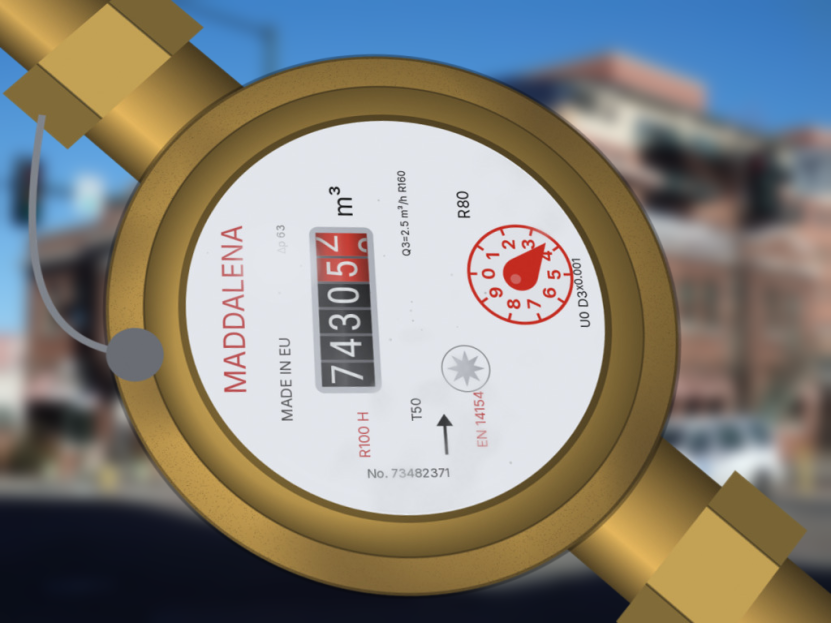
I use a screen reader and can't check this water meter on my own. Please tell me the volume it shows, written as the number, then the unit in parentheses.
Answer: 7430.523 (m³)
